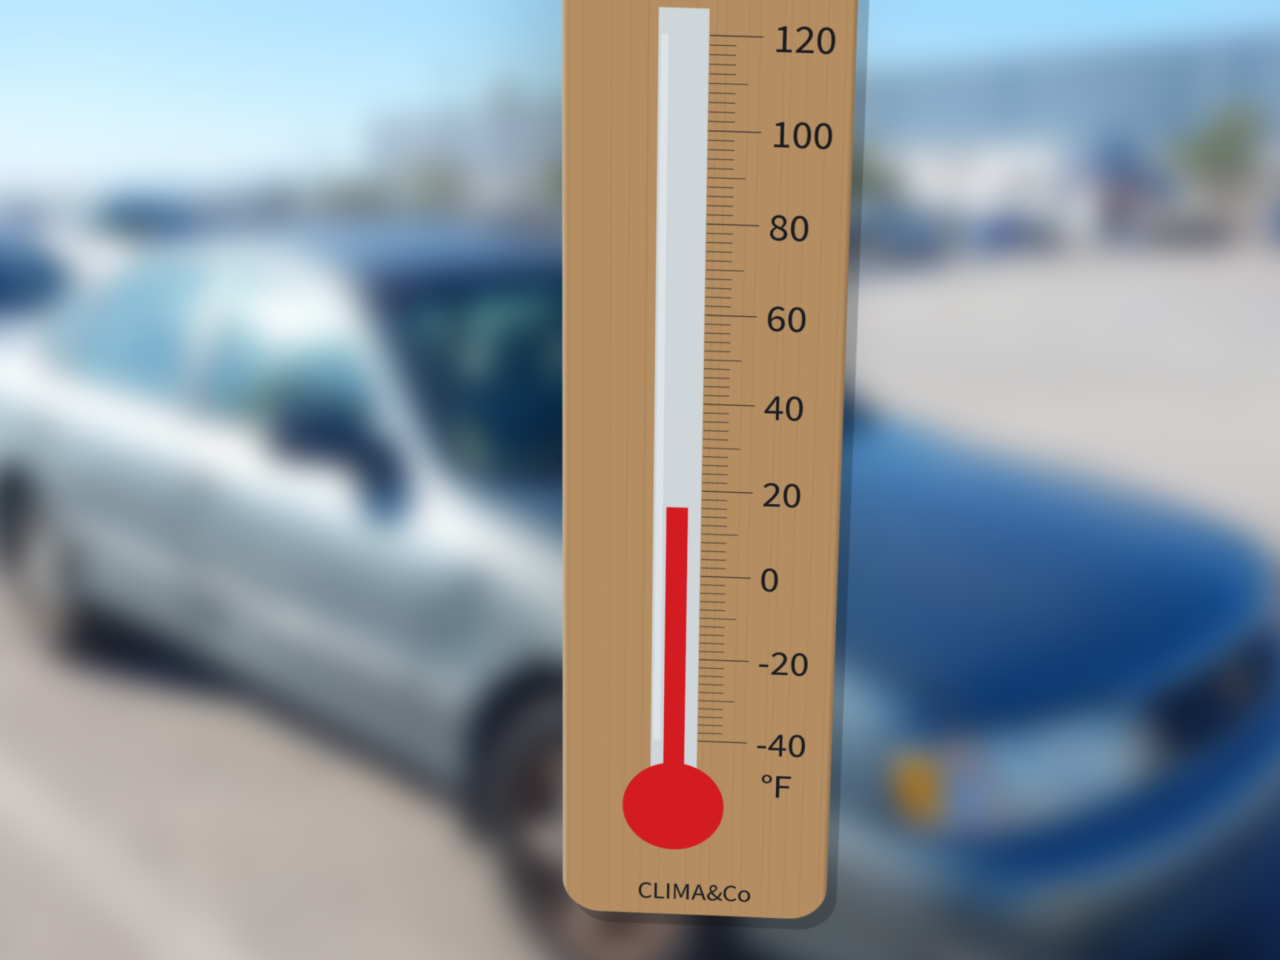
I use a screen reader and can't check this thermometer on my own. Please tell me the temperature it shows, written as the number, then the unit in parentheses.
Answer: 16 (°F)
